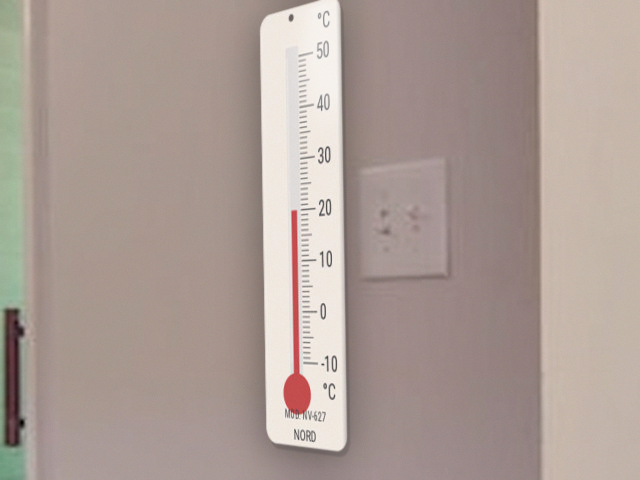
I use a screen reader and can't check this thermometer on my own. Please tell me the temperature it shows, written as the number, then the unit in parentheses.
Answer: 20 (°C)
